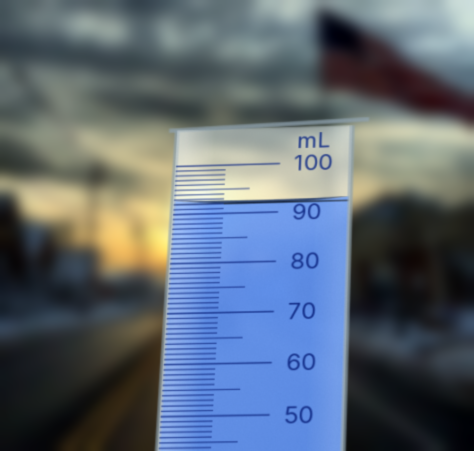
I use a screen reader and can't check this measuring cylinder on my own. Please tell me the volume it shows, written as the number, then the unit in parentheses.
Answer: 92 (mL)
